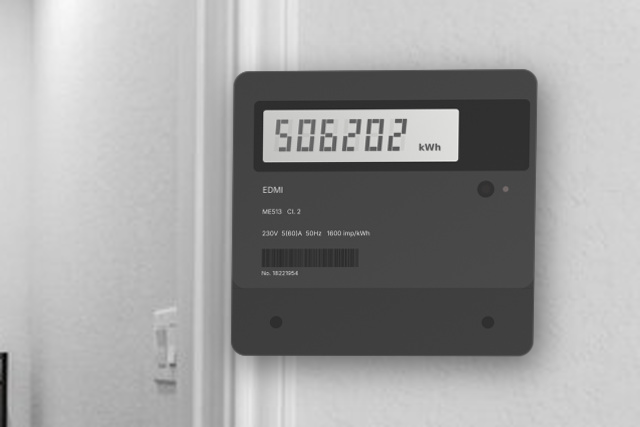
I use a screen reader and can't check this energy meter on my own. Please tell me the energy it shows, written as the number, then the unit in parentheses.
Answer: 506202 (kWh)
